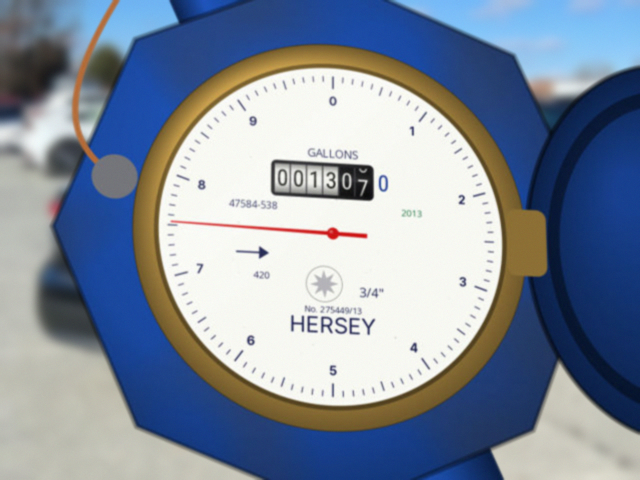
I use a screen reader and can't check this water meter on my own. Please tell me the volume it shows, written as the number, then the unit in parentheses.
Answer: 13067.5 (gal)
